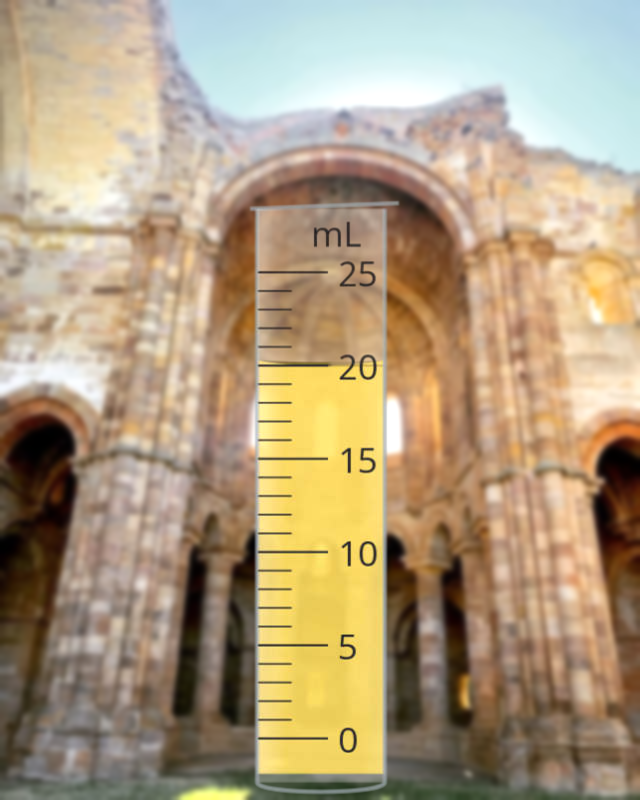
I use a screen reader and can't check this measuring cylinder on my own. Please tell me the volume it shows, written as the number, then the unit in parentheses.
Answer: 20 (mL)
